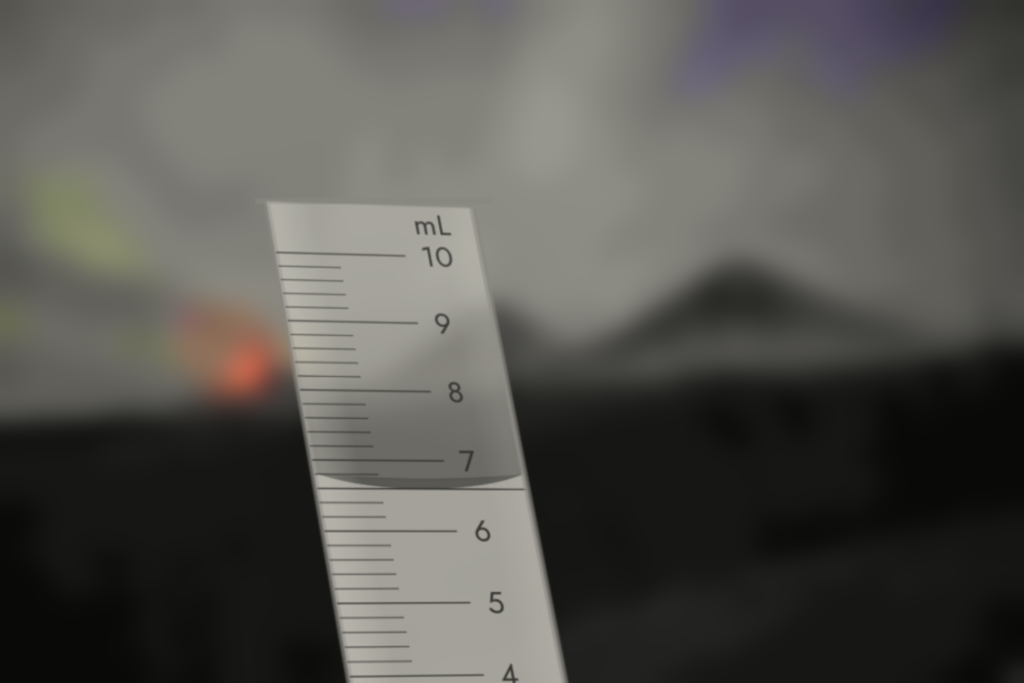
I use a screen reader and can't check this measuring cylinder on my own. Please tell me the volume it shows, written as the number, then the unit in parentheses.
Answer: 6.6 (mL)
